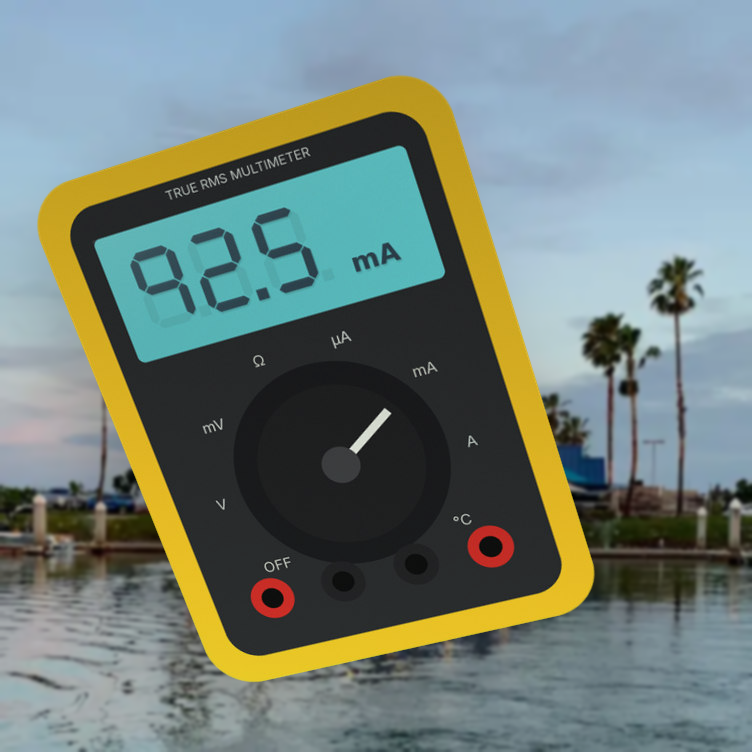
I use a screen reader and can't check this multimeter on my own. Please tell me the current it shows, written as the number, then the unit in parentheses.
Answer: 92.5 (mA)
